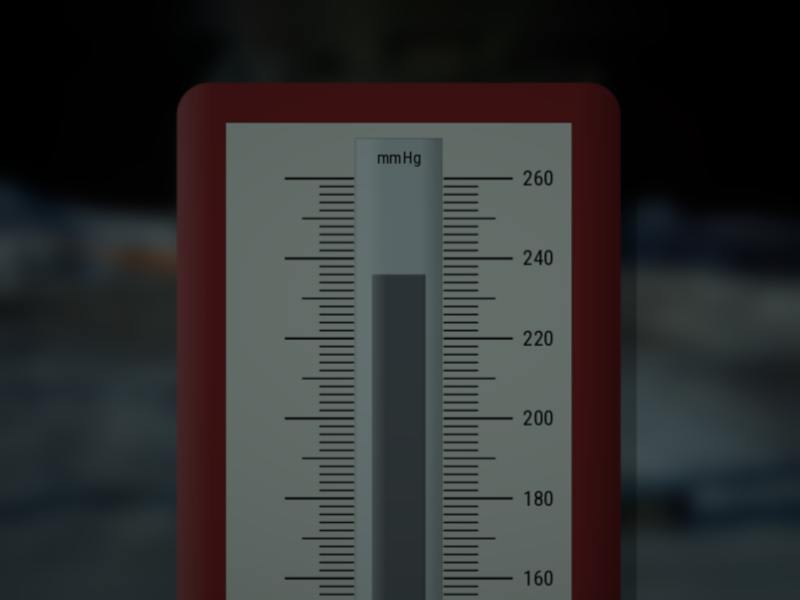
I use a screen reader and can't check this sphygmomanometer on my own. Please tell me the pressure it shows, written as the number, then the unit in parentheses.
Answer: 236 (mmHg)
